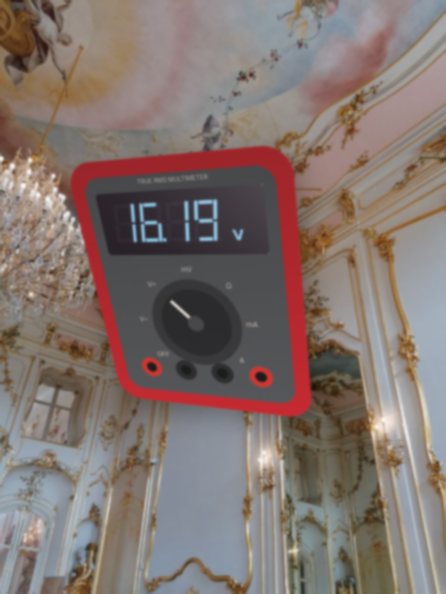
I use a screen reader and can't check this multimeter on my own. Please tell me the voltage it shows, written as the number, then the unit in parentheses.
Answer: 16.19 (V)
